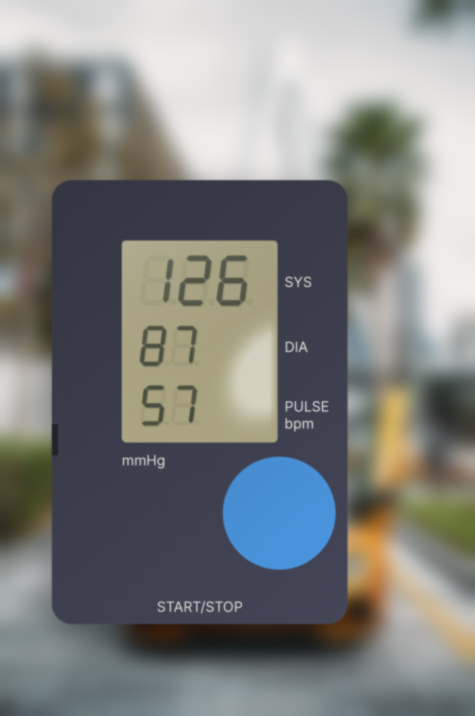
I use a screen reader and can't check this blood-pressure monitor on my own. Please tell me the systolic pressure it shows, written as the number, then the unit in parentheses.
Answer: 126 (mmHg)
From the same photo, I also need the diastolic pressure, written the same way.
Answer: 87 (mmHg)
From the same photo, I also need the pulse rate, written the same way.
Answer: 57 (bpm)
